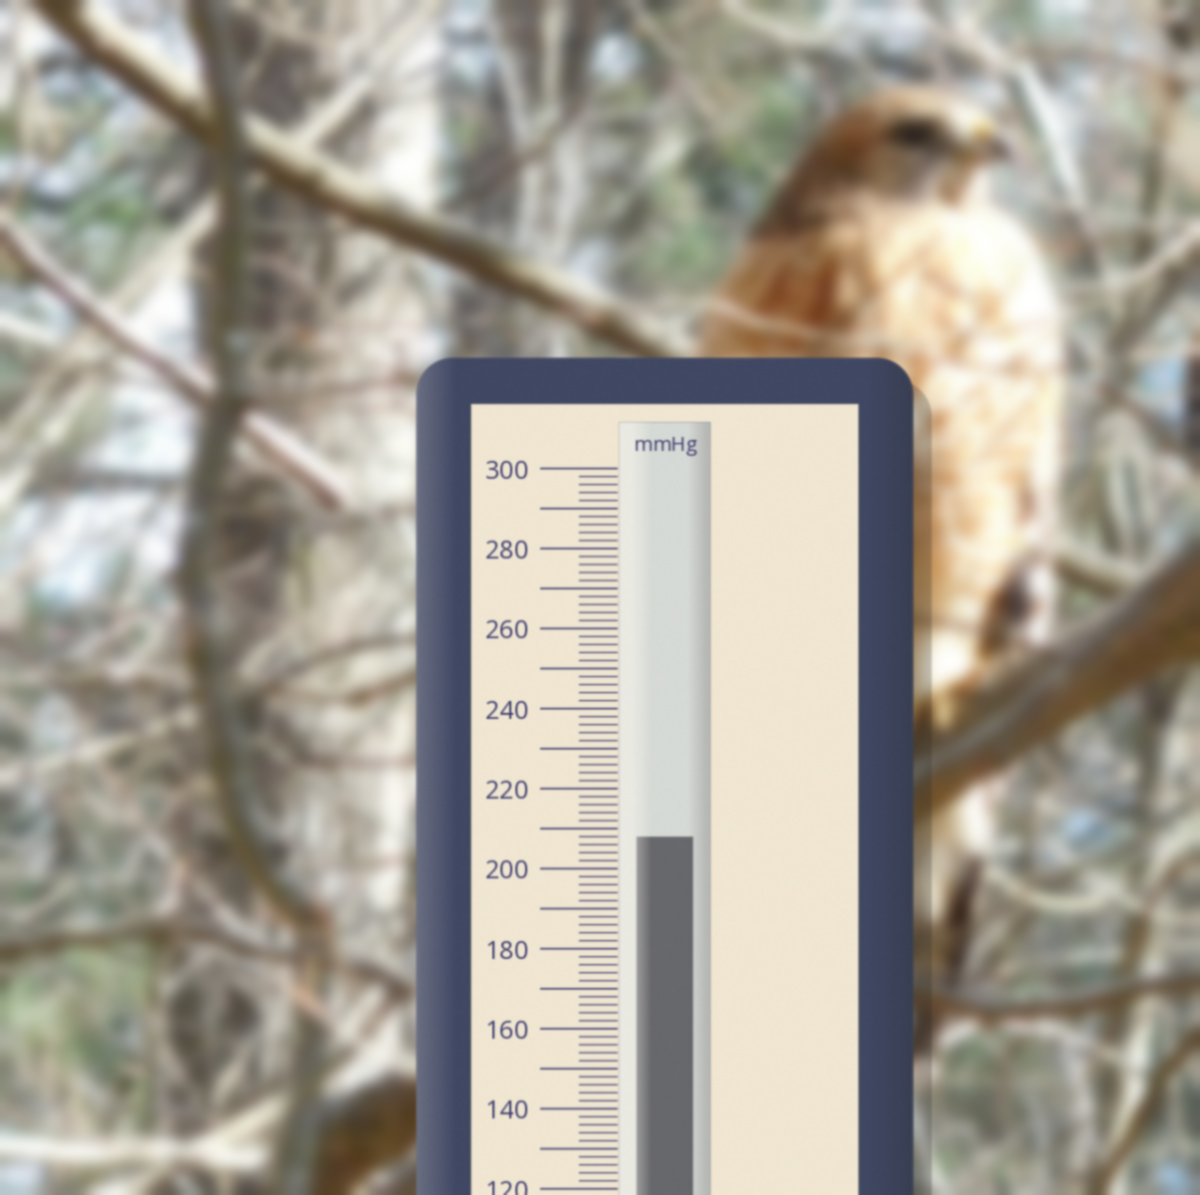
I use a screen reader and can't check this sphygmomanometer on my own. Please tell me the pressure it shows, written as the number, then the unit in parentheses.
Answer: 208 (mmHg)
